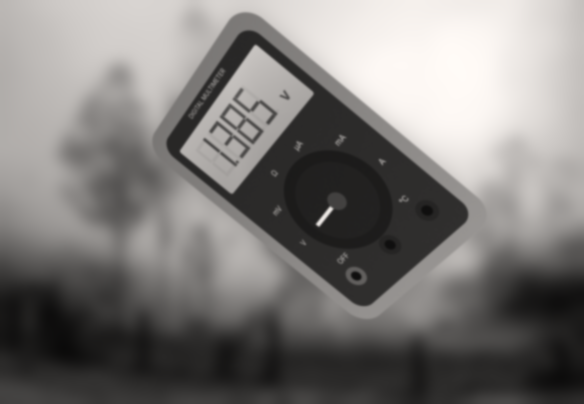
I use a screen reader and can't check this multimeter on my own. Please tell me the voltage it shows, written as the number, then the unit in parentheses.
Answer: 1.385 (V)
